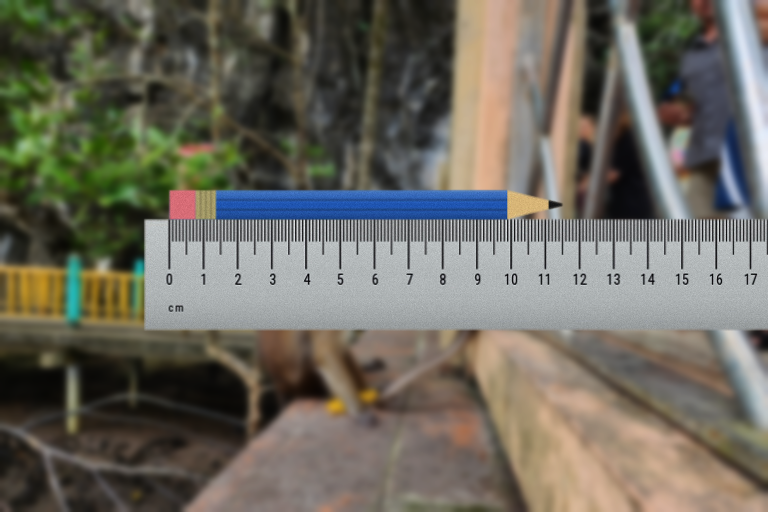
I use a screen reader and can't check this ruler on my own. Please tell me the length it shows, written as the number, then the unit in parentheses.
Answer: 11.5 (cm)
